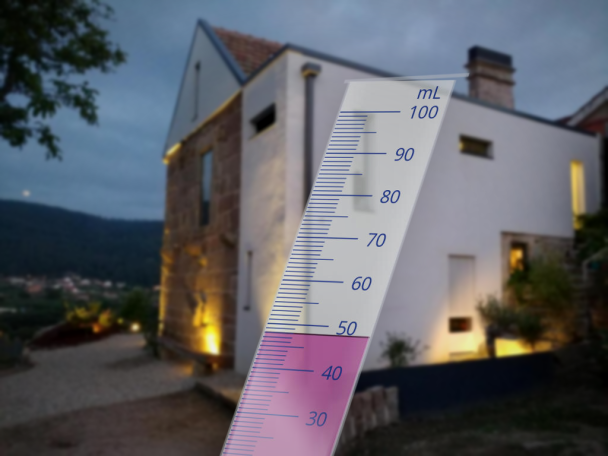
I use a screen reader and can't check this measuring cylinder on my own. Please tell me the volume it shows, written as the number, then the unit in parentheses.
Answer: 48 (mL)
